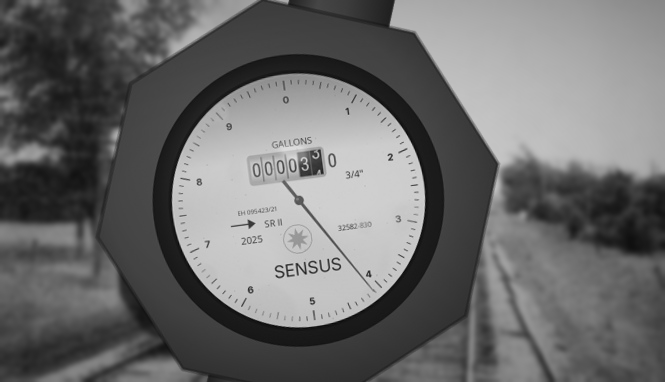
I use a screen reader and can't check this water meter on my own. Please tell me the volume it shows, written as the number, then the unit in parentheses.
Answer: 334.1 (gal)
